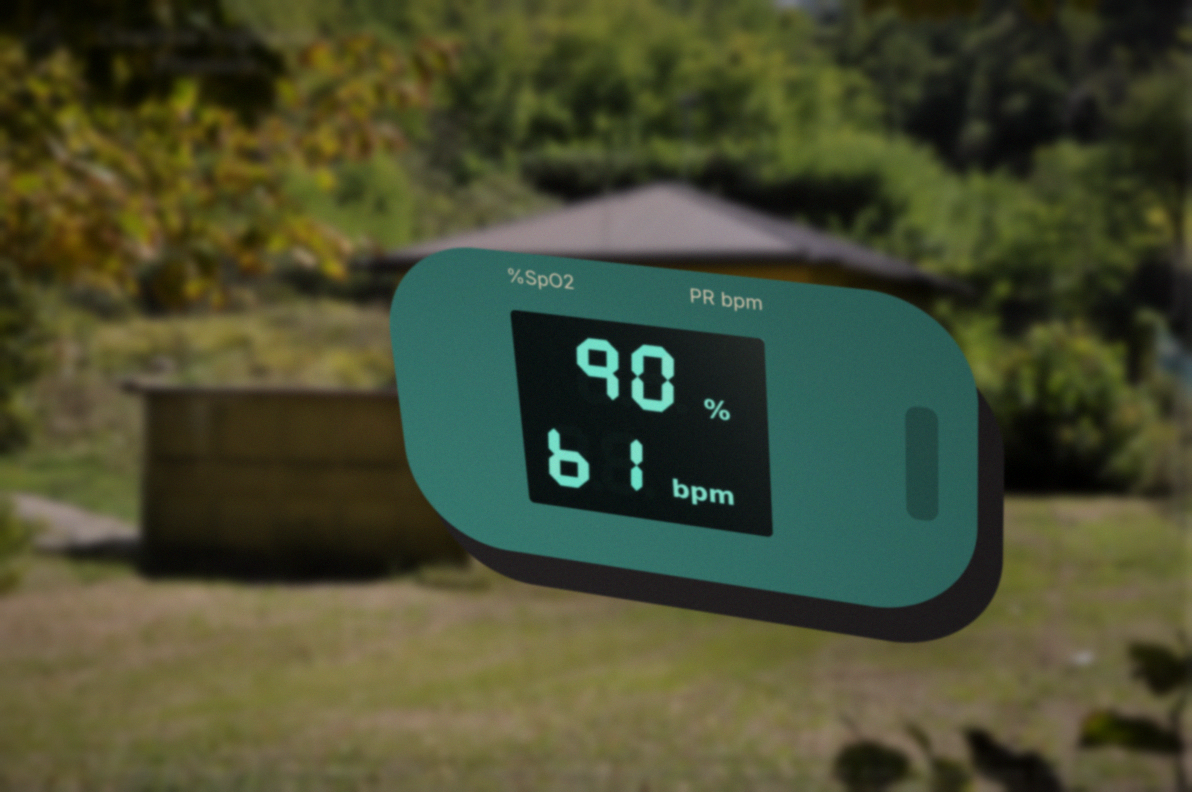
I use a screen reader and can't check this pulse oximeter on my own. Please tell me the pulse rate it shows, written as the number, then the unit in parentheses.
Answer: 61 (bpm)
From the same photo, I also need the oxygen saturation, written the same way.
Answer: 90 (%)
